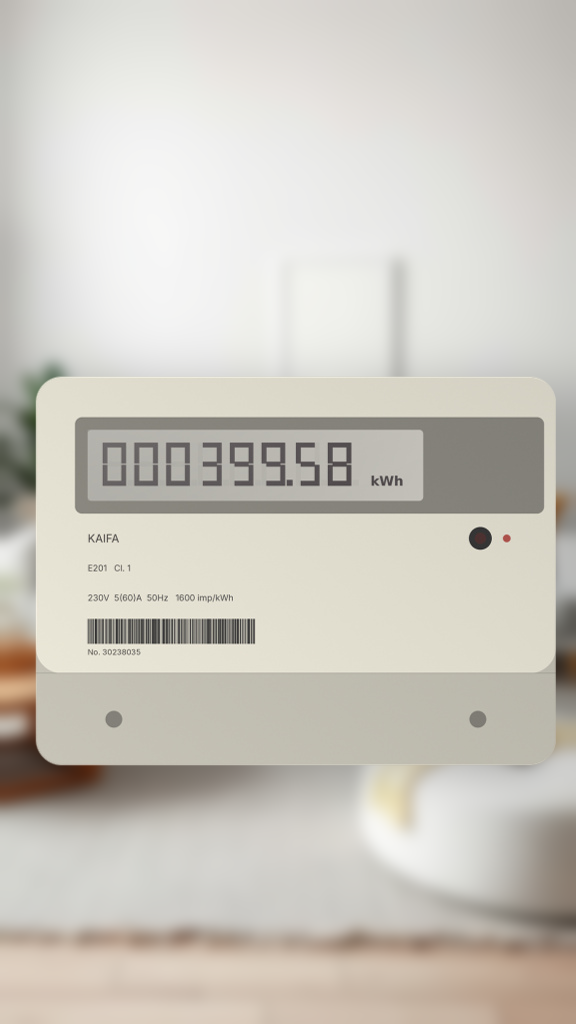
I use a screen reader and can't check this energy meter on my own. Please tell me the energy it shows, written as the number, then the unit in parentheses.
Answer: 399.58 (kWh)
